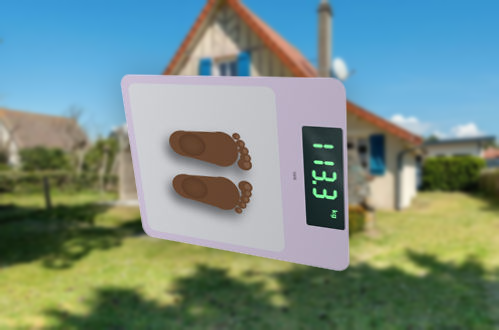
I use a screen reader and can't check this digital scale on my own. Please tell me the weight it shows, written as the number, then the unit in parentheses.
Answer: 113.3 (kg)
